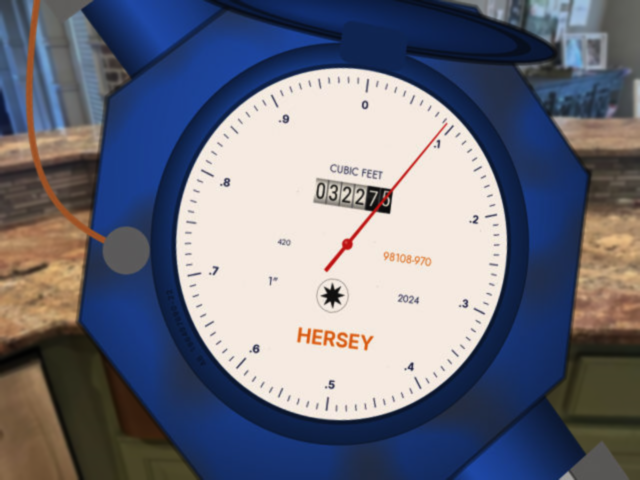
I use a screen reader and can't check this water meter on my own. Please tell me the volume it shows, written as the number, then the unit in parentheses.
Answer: 32275.09 (ft³)
